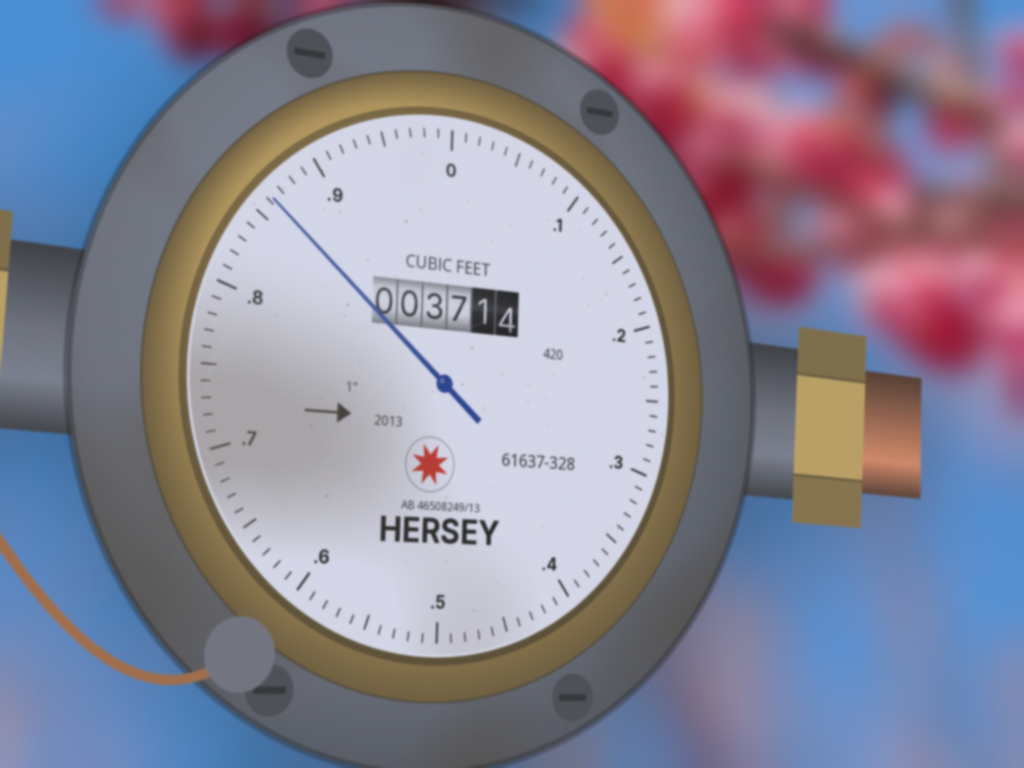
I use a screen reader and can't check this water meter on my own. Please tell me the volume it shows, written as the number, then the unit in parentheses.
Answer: 3713.86 (ft³)
